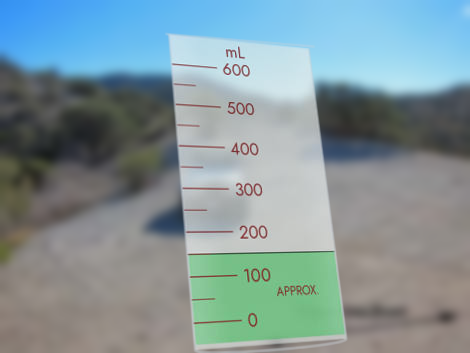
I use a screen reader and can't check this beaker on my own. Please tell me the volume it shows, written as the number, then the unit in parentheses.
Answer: 150 (mL)
